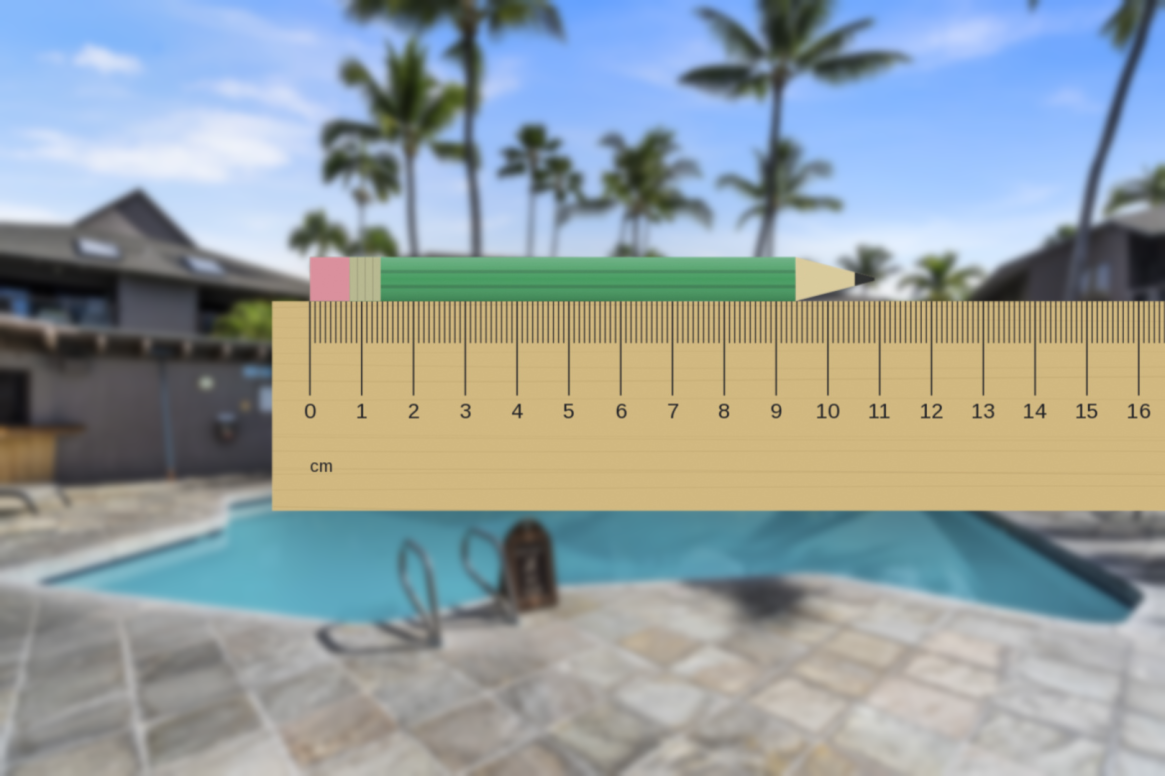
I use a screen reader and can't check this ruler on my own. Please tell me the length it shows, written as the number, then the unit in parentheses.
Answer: 10.9 (cm)
